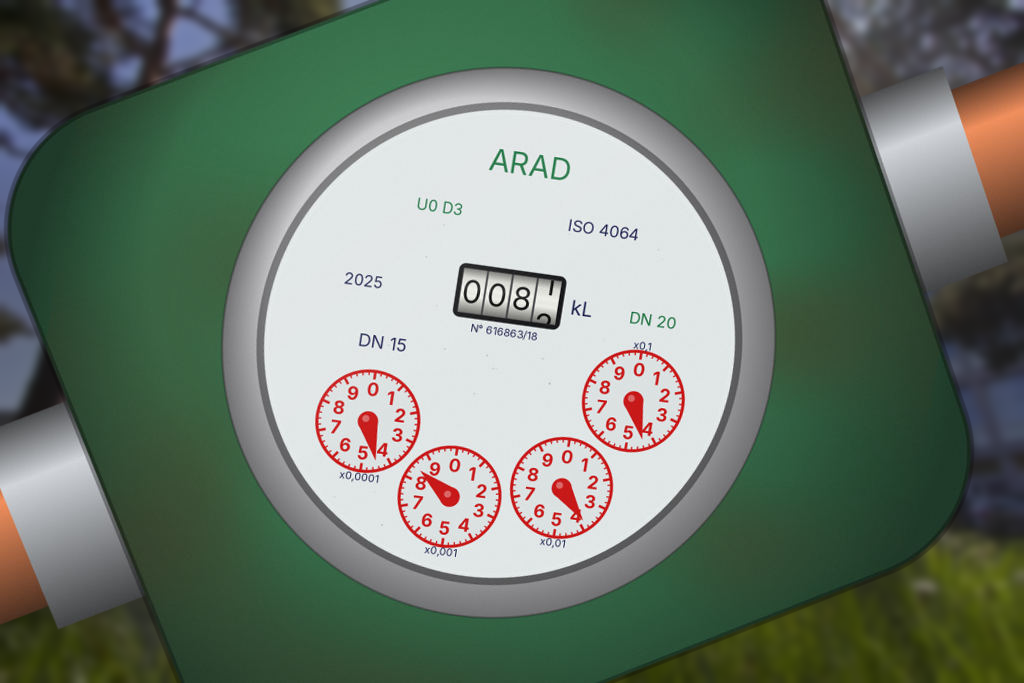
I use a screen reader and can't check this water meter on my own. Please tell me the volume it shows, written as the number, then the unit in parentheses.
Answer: 81.4384 (kL)
